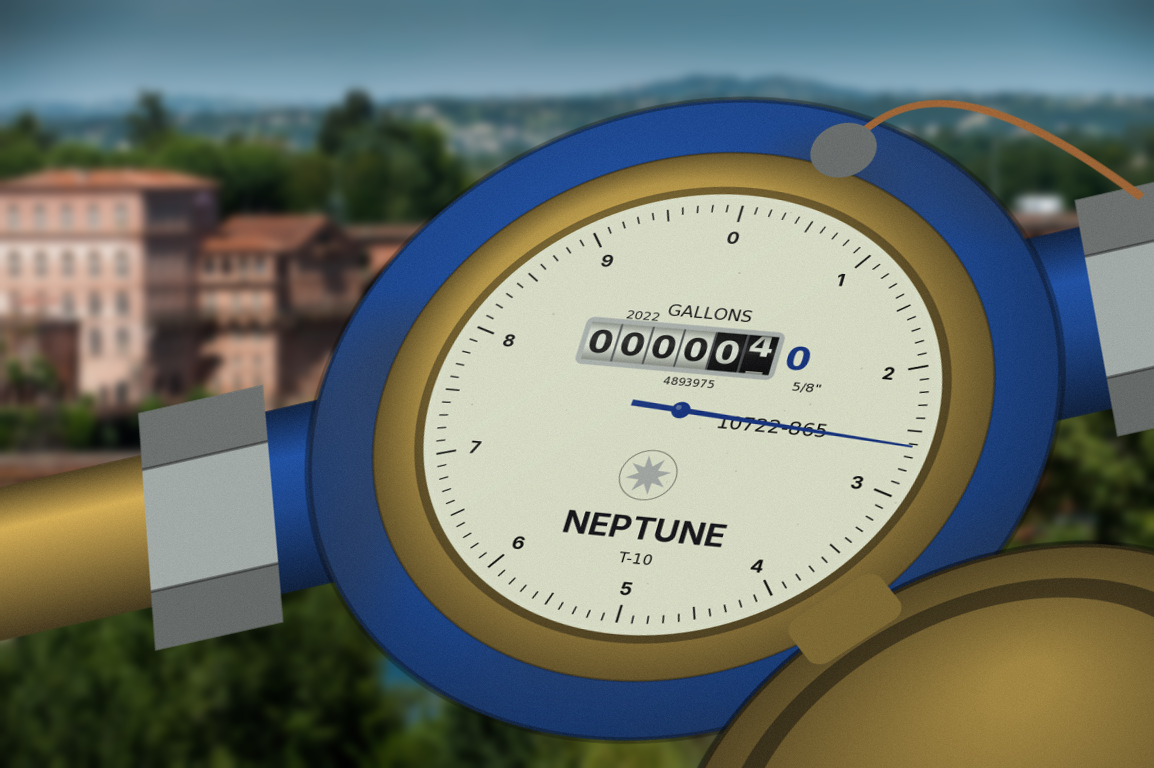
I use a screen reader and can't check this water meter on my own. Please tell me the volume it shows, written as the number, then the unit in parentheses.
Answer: 42.6 (gal)
